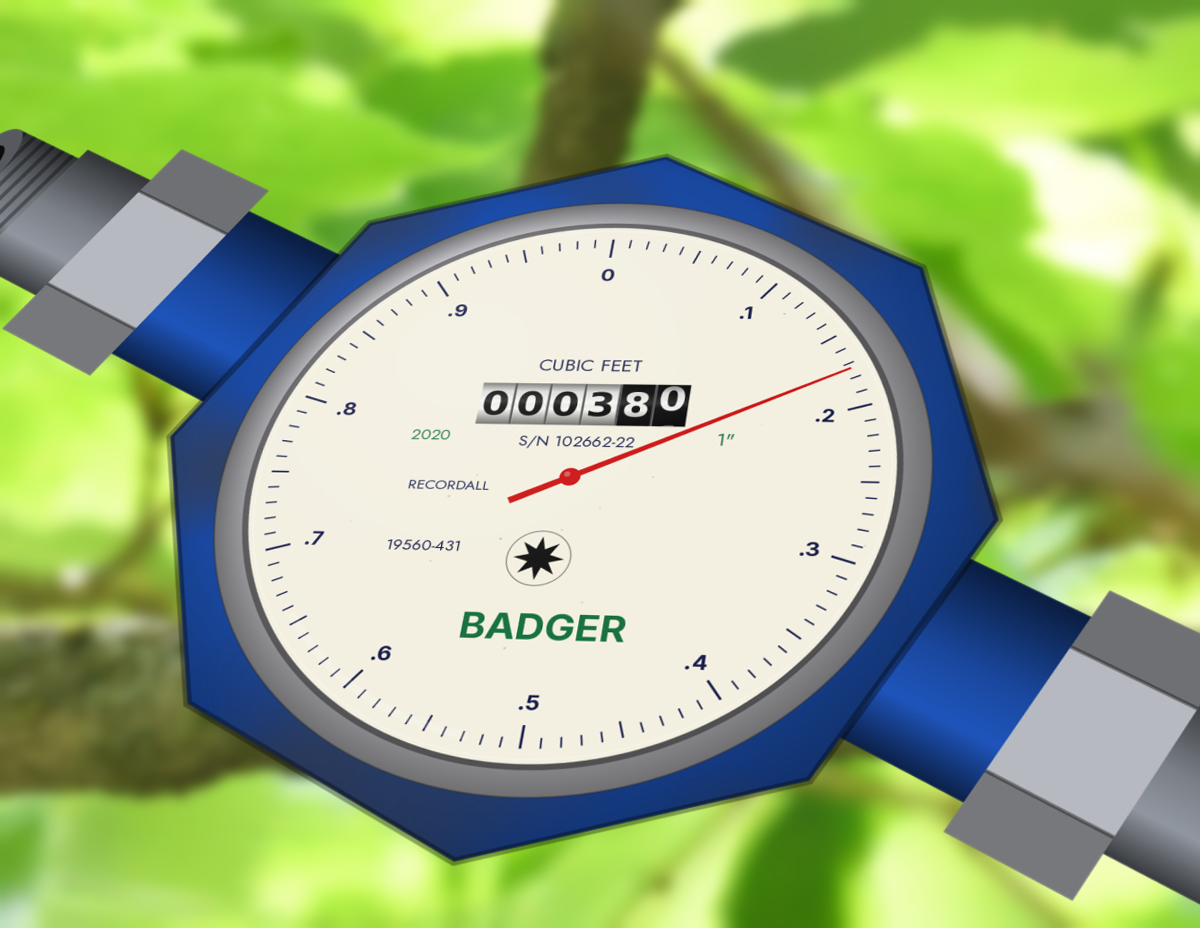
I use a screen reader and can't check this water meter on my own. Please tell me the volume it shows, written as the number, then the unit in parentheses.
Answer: 380.17 (ft³)
